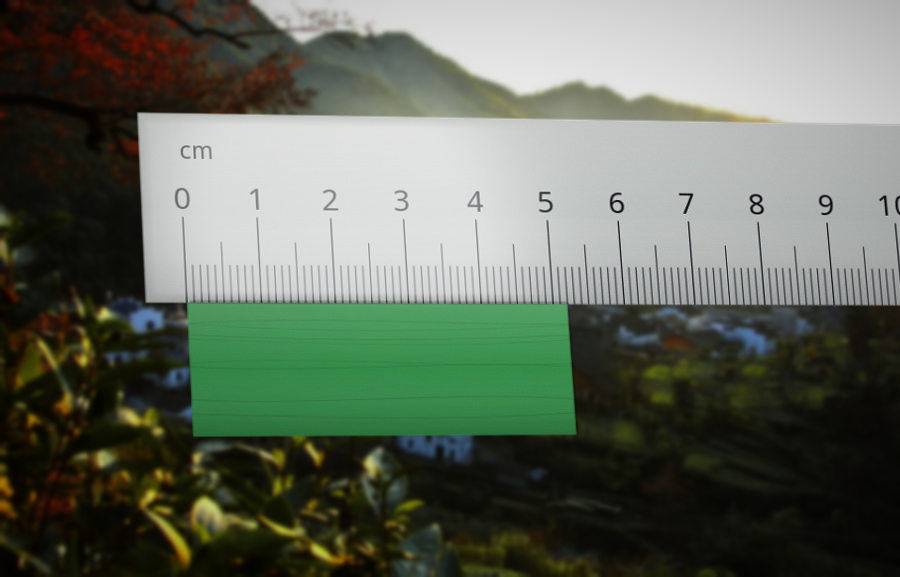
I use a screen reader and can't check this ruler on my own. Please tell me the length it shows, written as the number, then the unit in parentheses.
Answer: 5.2 (cm)
